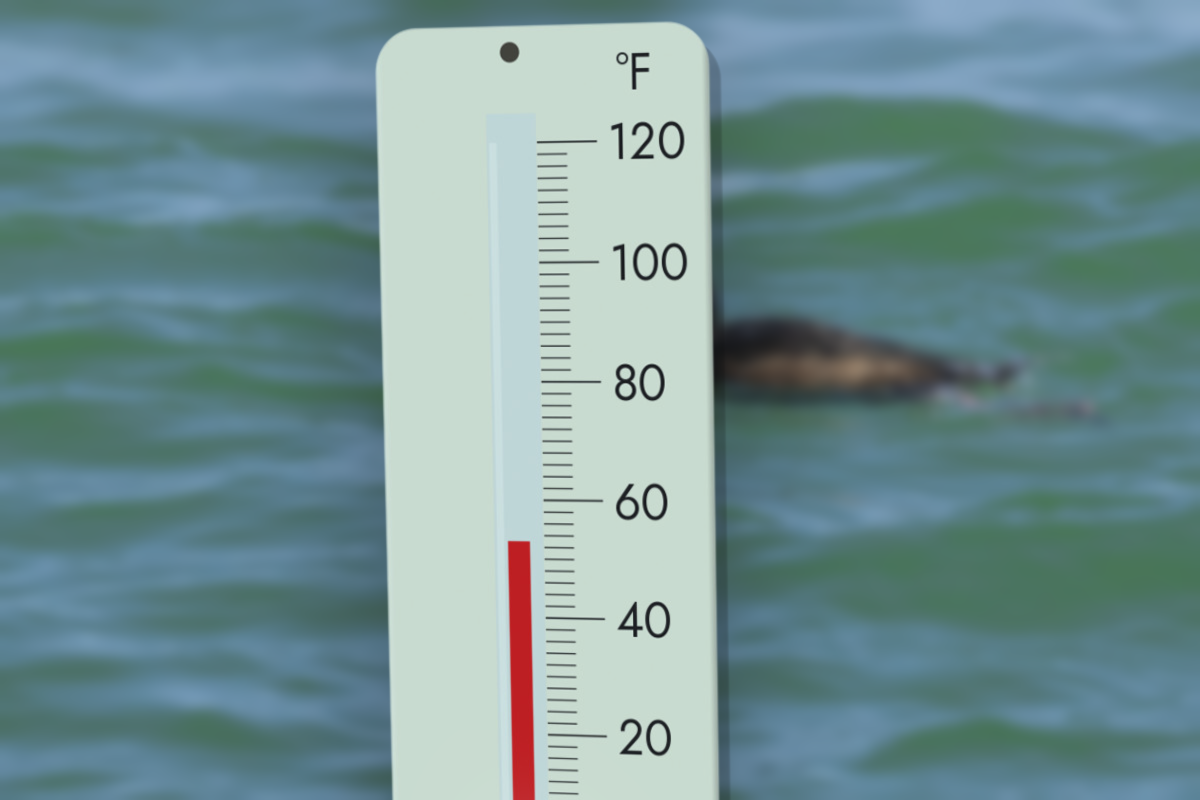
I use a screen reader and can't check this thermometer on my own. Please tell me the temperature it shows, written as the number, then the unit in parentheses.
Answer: 53 (°F)
